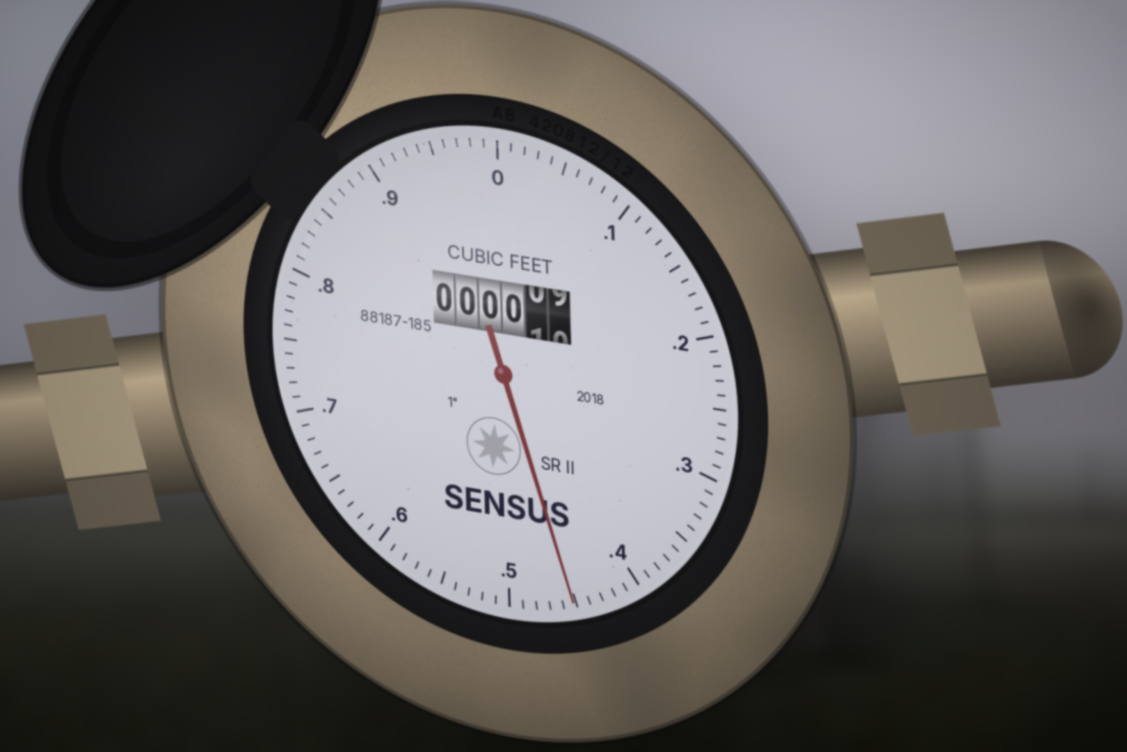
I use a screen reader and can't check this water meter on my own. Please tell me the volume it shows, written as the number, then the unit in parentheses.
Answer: 9.45 (ft³)
